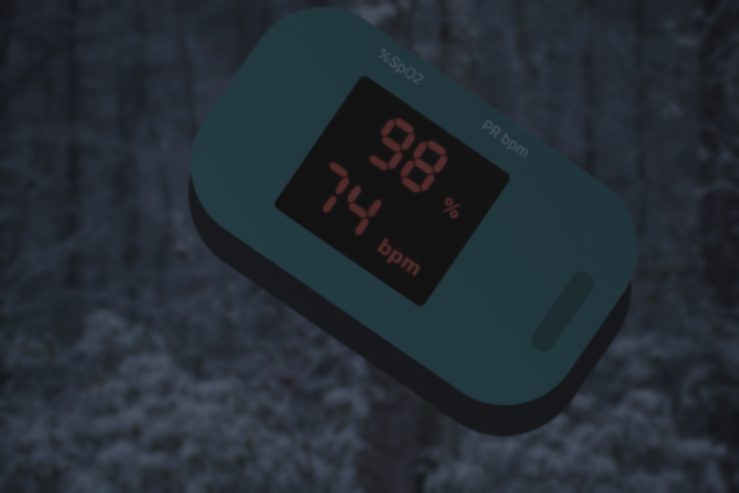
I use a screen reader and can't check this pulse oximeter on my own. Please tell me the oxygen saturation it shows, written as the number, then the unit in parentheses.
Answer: 98 (%)
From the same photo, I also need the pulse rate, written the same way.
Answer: 74 (bpm)
